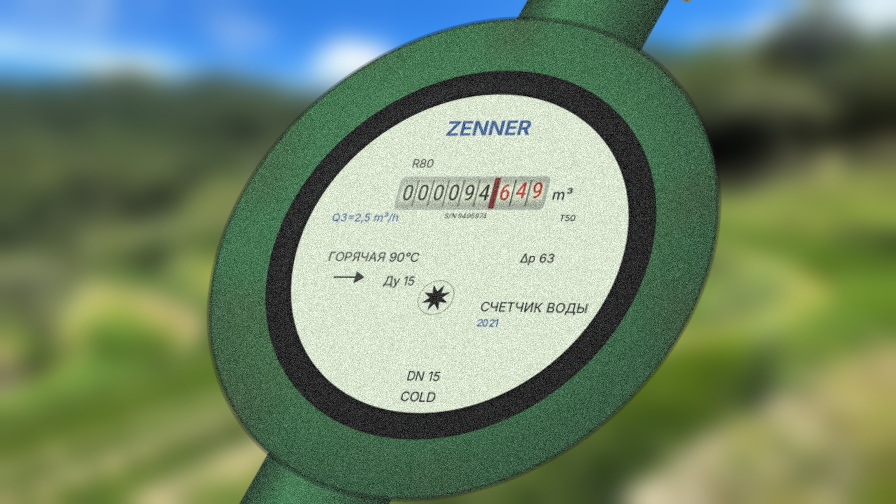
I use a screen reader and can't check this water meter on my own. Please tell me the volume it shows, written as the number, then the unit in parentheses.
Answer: 94.649 (m³)
